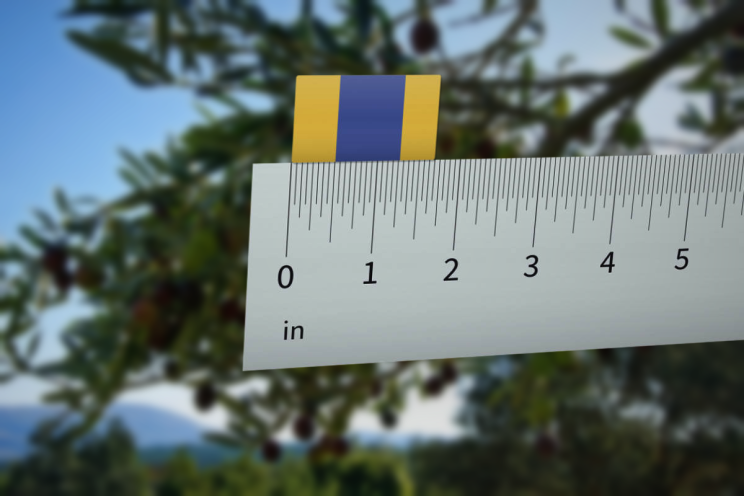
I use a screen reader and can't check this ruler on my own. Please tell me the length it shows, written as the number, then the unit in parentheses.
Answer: 1.6875 (in)
